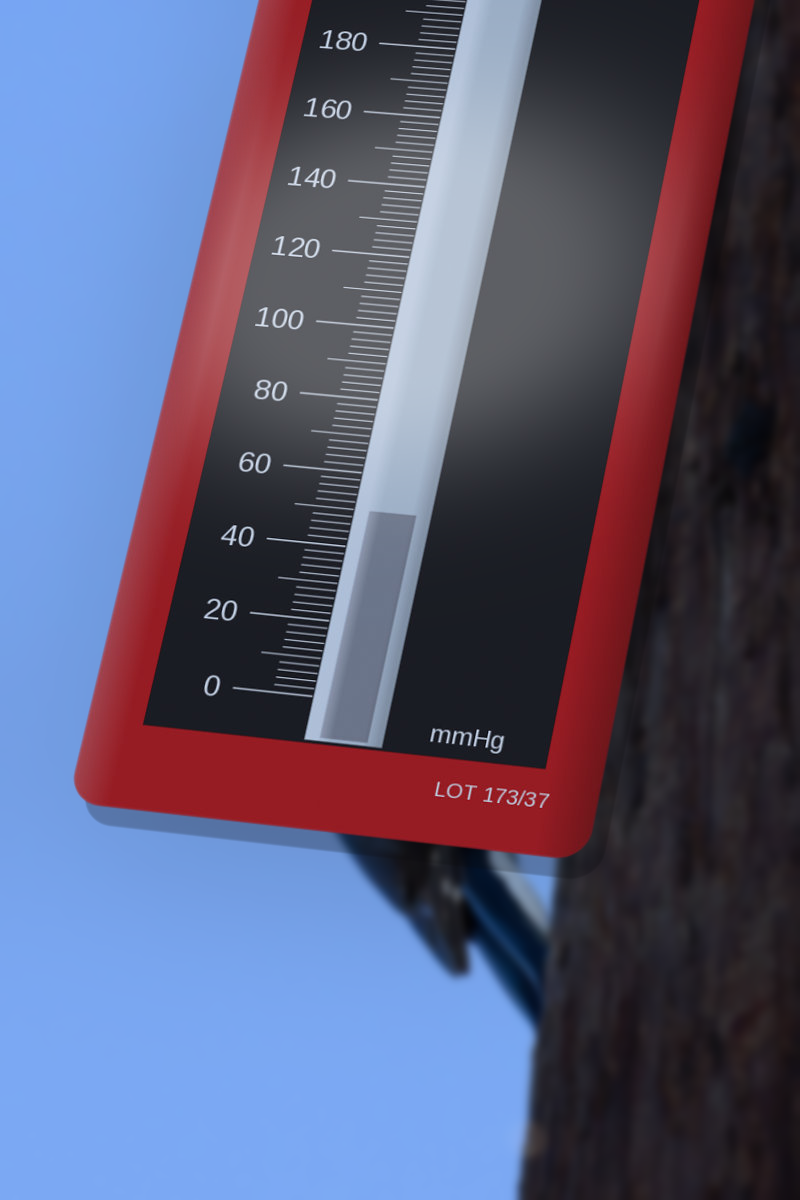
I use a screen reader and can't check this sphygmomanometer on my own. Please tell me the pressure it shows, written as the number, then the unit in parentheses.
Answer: 50 (mmHg)
